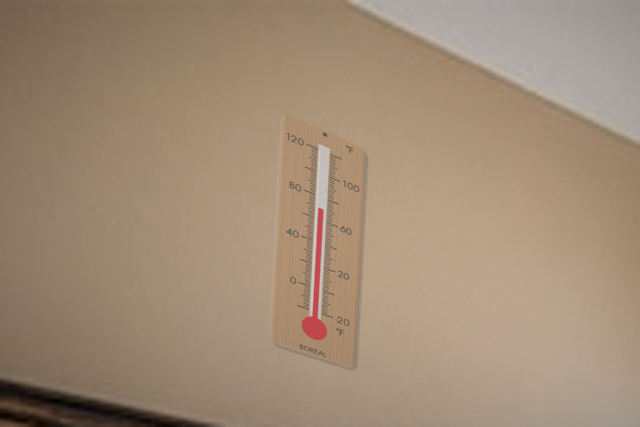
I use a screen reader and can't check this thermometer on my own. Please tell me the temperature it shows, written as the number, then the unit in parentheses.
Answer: 70 (°F)
